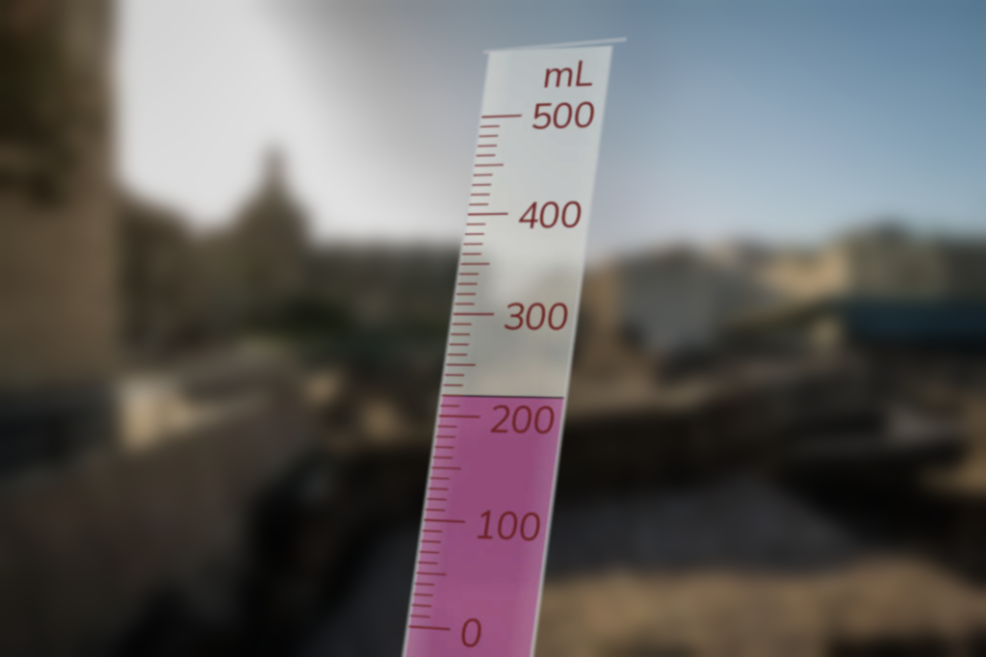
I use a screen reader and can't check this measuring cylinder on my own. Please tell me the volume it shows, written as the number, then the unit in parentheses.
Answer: 220 (mL)
